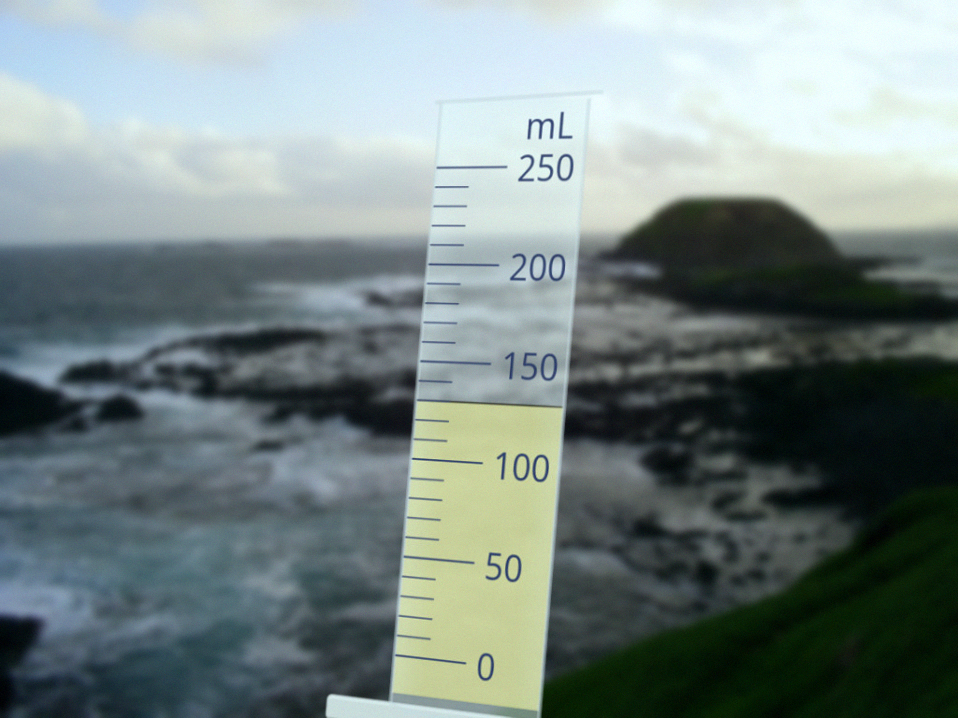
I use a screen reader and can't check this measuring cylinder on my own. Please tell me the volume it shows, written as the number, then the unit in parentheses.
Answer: 130 (mL)
